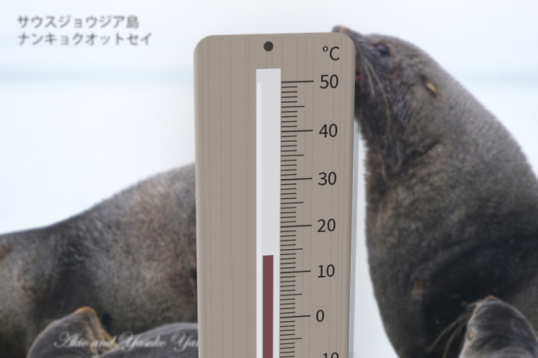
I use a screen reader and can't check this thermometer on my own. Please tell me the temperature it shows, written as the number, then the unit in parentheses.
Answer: 14 (°C)
